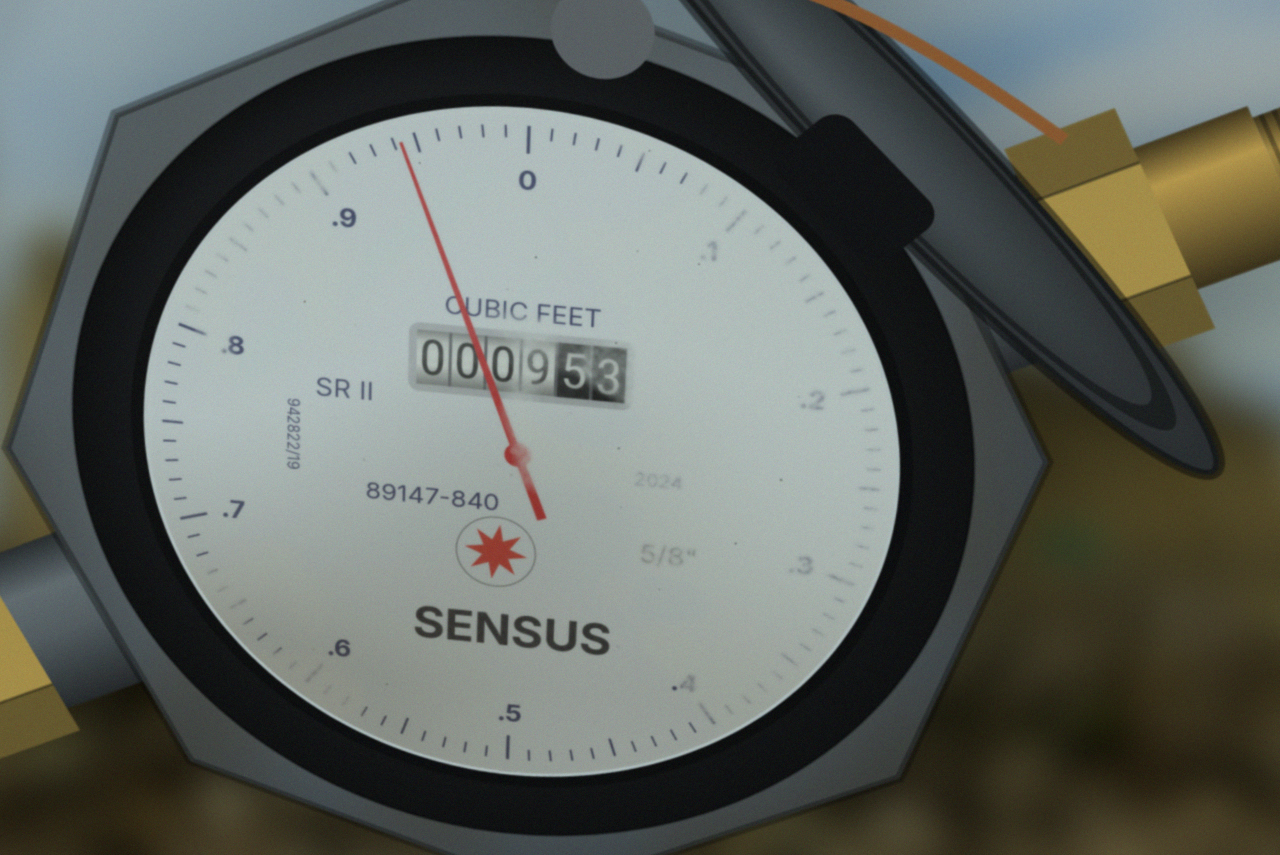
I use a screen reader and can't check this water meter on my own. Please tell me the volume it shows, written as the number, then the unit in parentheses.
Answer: 952.94 (ft³)
